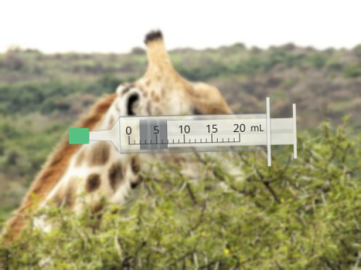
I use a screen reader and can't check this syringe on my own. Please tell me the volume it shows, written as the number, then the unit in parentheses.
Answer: 2 (mL)
